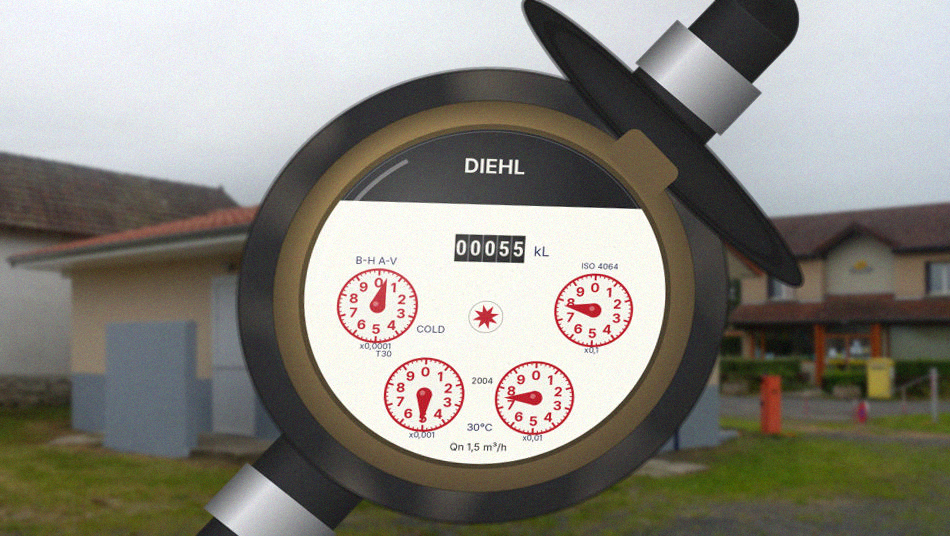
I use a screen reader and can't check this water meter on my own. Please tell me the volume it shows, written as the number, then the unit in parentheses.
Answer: 55.7750 (kL)
